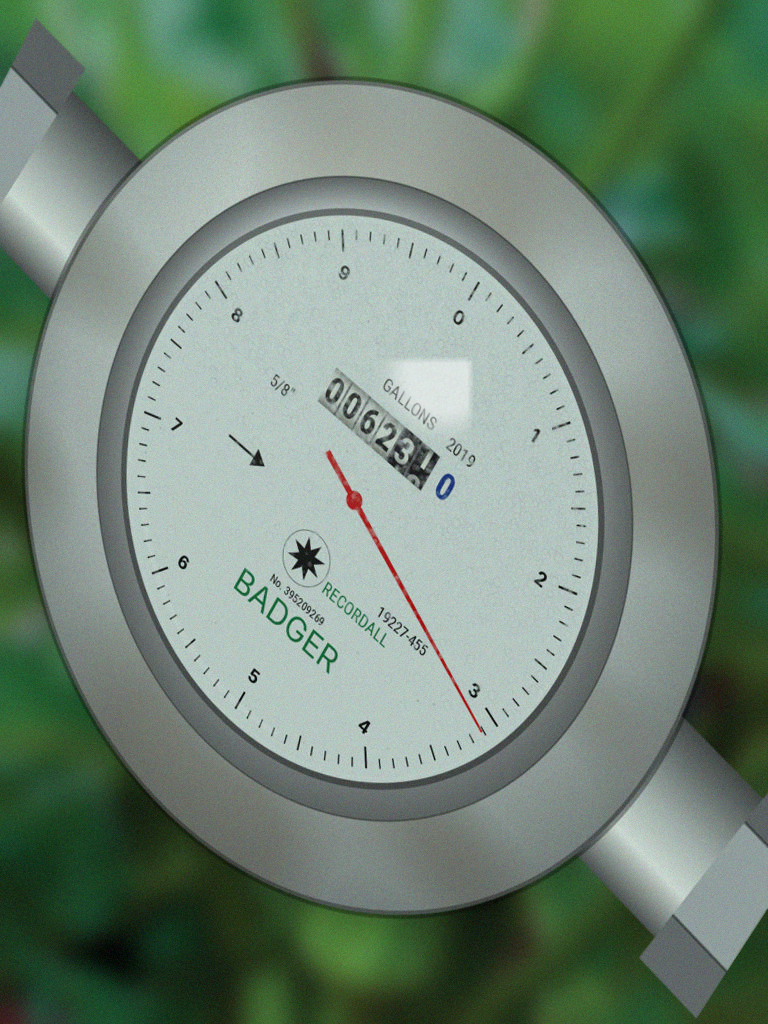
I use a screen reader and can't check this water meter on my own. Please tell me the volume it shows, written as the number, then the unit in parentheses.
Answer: 62313.1 (gal)
